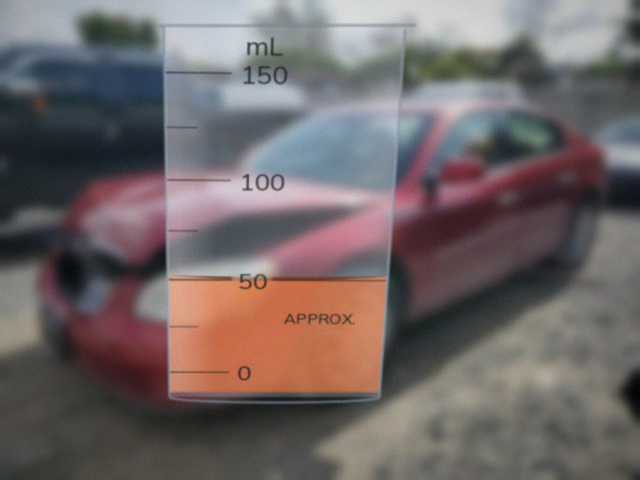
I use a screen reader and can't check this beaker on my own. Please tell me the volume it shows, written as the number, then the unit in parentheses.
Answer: 50 (mL)
